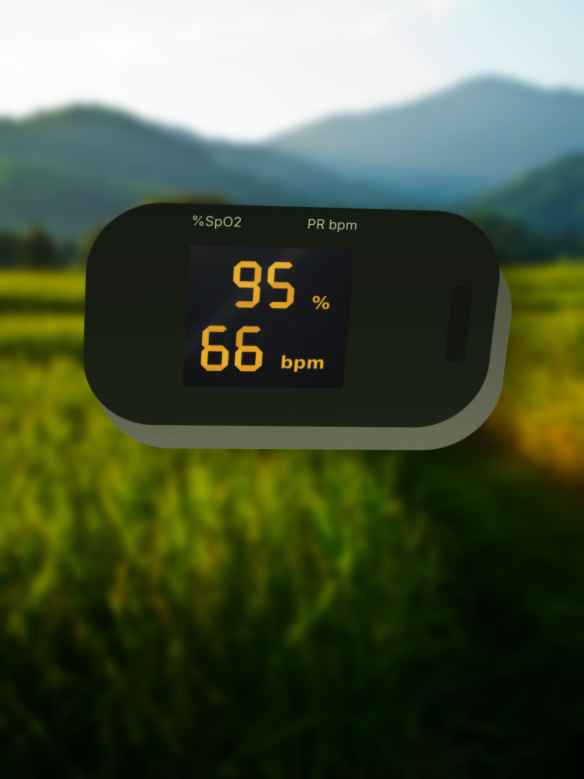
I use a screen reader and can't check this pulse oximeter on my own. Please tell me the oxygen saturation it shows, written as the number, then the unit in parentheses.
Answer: 95 (%)
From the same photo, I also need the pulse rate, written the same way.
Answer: 66 (bpm)
